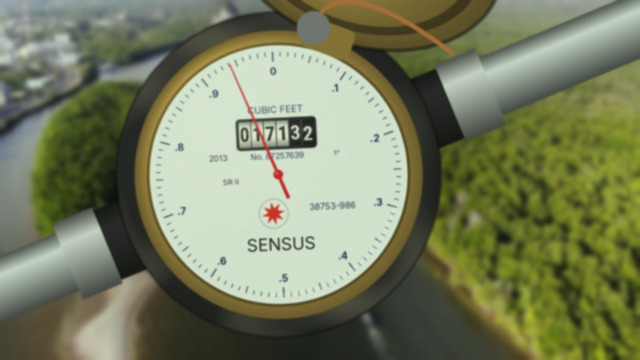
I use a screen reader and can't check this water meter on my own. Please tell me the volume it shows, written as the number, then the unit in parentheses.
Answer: 17131.94 (ft³)
